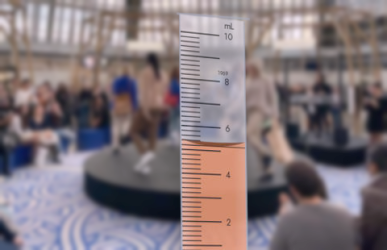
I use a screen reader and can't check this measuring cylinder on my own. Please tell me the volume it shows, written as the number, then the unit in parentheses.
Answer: 5.2 (mL)
